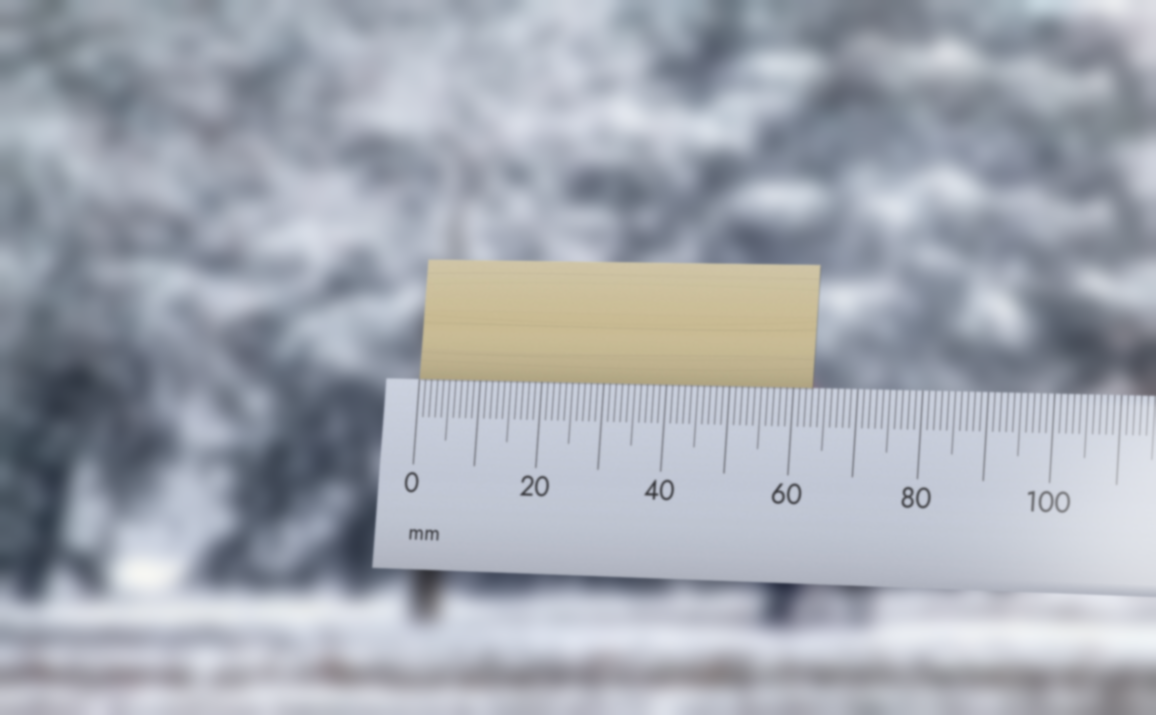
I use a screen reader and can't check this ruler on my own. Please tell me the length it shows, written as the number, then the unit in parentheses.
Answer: 63 (mm)
